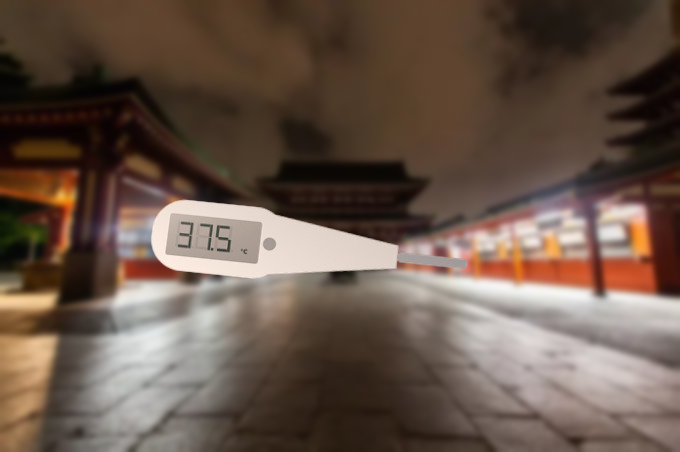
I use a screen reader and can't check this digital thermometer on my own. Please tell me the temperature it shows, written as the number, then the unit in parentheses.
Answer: 37.5 (°C)
